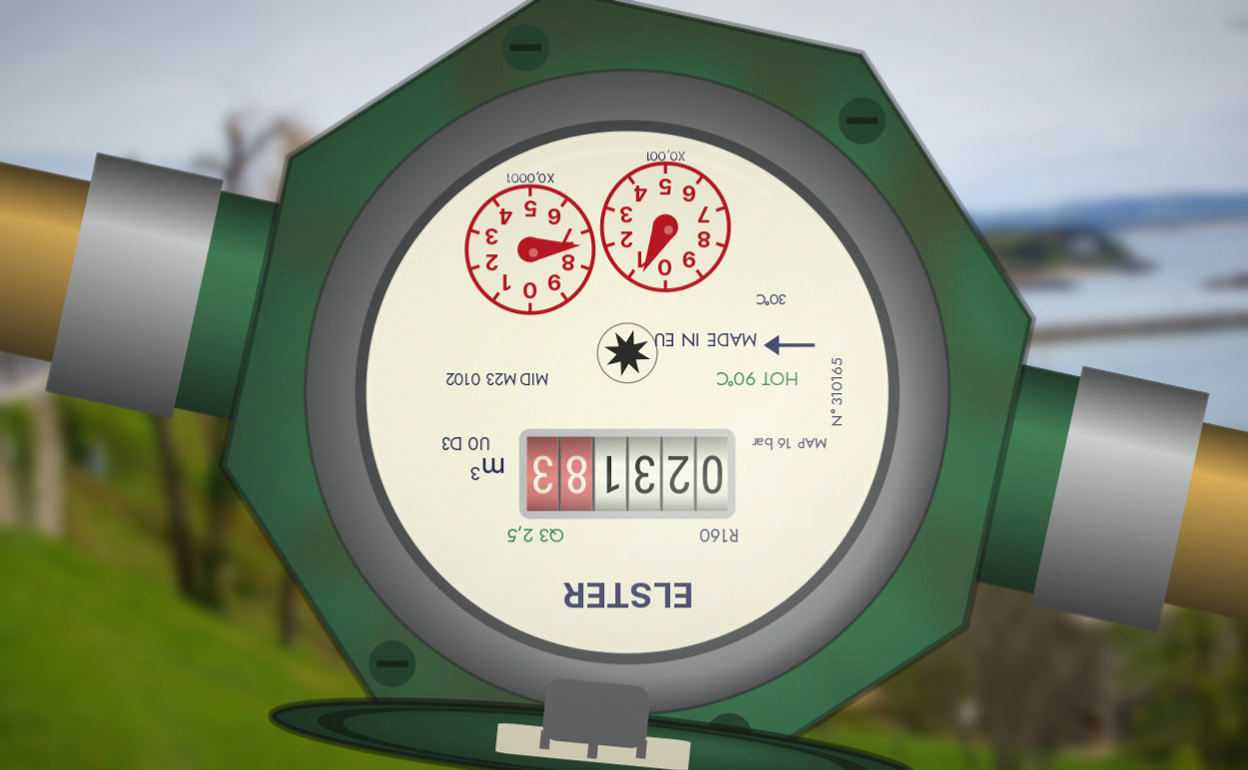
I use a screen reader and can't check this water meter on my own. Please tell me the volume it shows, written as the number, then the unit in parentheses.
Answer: 231.8307 (m³)
